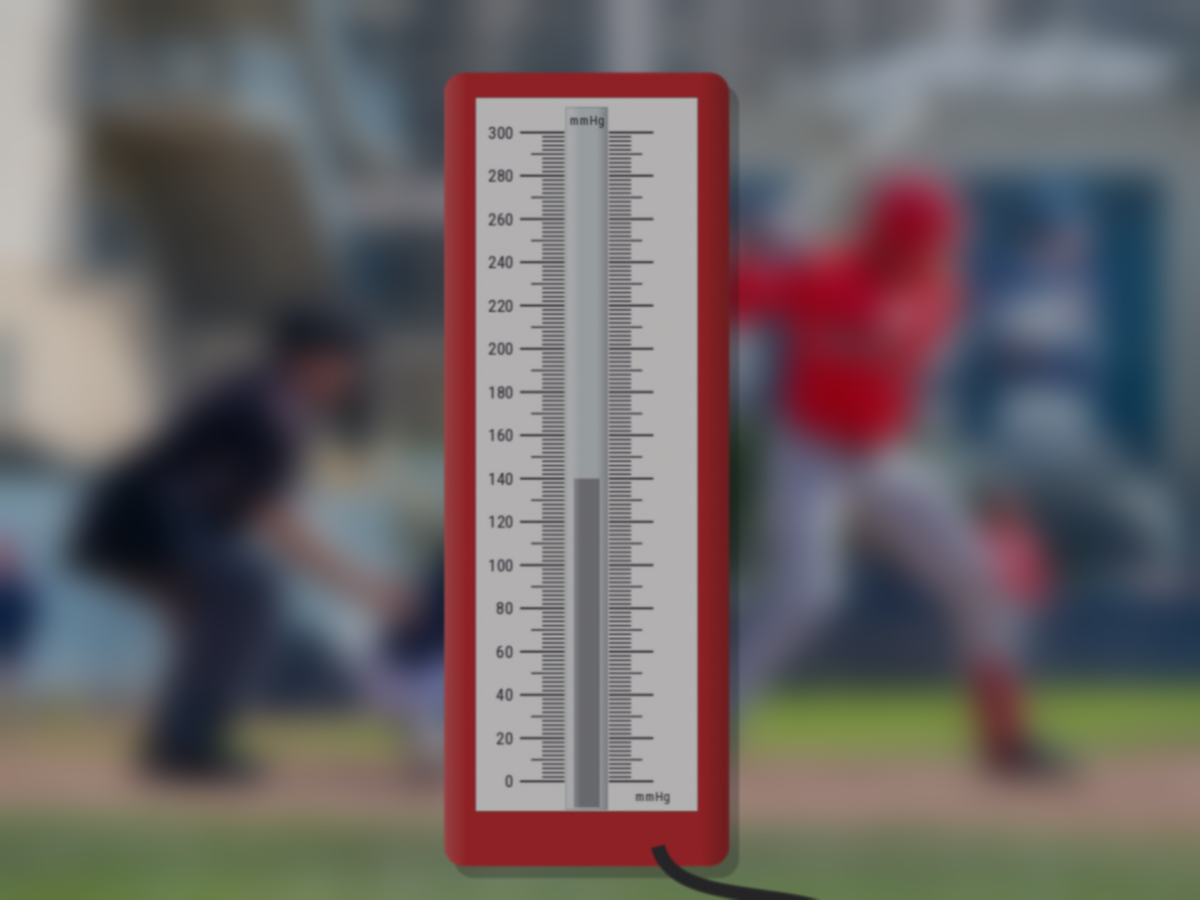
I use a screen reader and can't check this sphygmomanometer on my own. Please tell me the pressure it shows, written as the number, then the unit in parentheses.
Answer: 140 (mmHg)
